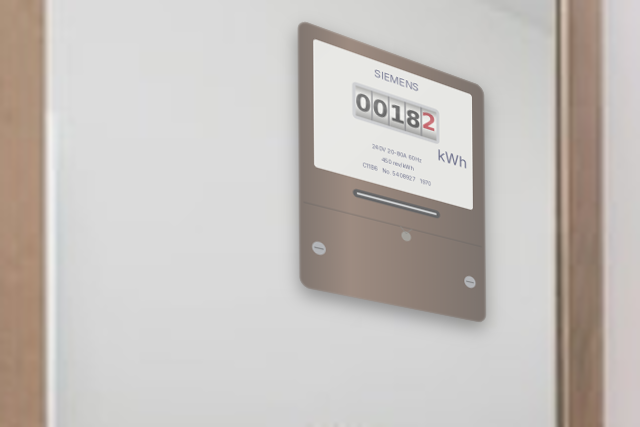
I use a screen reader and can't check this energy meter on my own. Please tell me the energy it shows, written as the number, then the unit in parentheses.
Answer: 18.2 (kWh)
